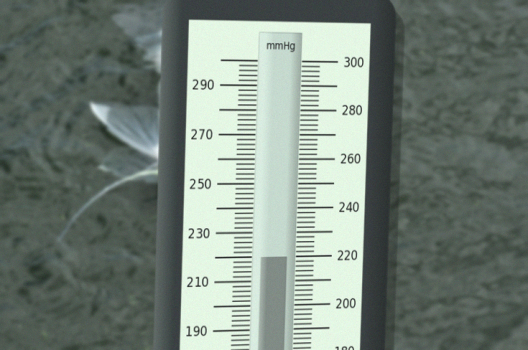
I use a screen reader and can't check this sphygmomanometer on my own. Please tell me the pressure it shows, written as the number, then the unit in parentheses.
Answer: 220 (mmHg)
